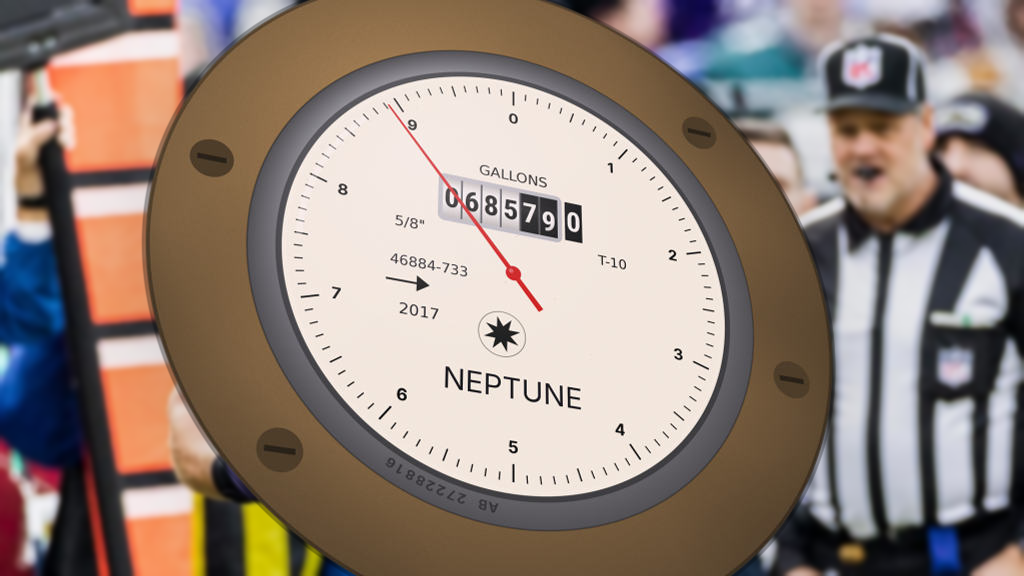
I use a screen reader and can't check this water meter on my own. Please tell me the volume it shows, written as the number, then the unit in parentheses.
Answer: 685788.9 (gal)
